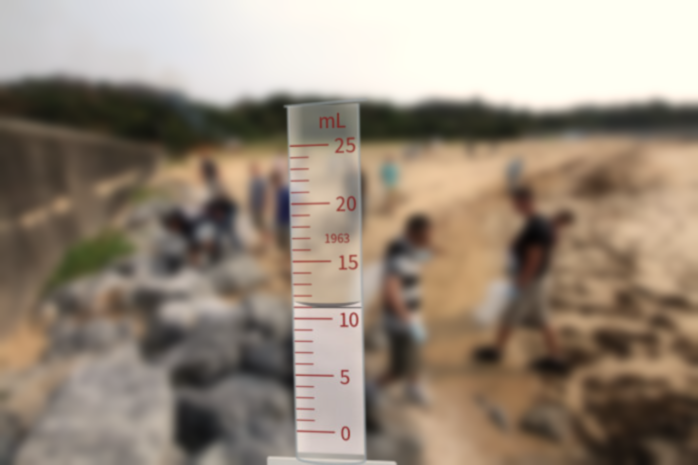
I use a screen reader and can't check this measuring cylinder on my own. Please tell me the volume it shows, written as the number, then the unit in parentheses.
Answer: 11 (mL)
